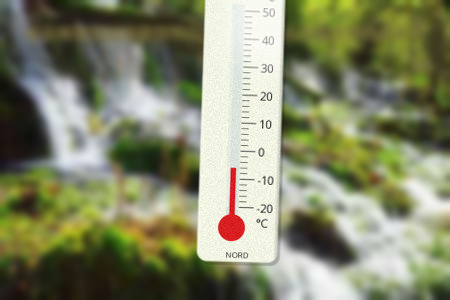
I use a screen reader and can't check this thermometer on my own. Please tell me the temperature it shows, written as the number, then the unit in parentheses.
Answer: -6 (°C)
